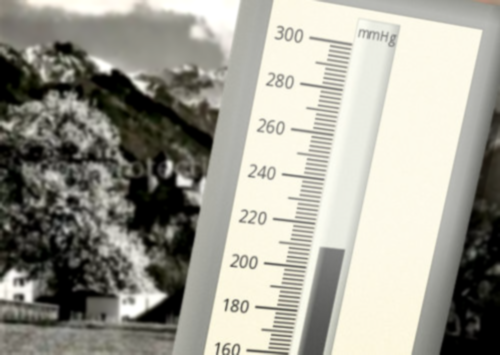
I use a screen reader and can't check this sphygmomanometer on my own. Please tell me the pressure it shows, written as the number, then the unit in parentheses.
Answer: 210 (mmHg)
